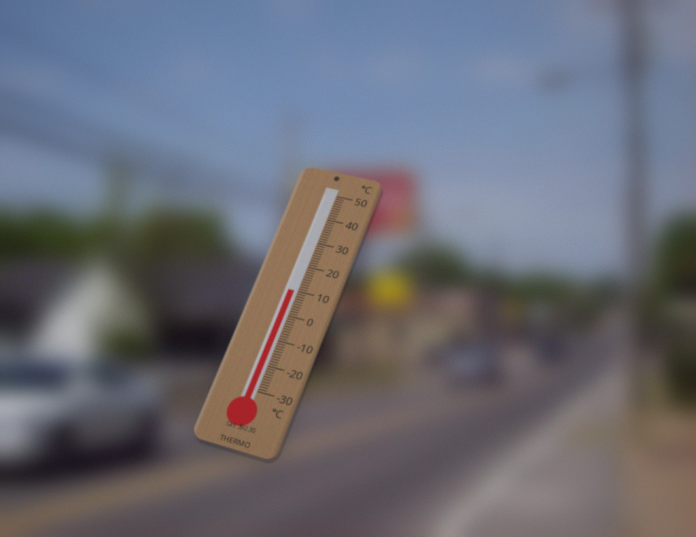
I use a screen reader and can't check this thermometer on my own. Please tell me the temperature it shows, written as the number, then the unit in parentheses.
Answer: 10 (°C)
